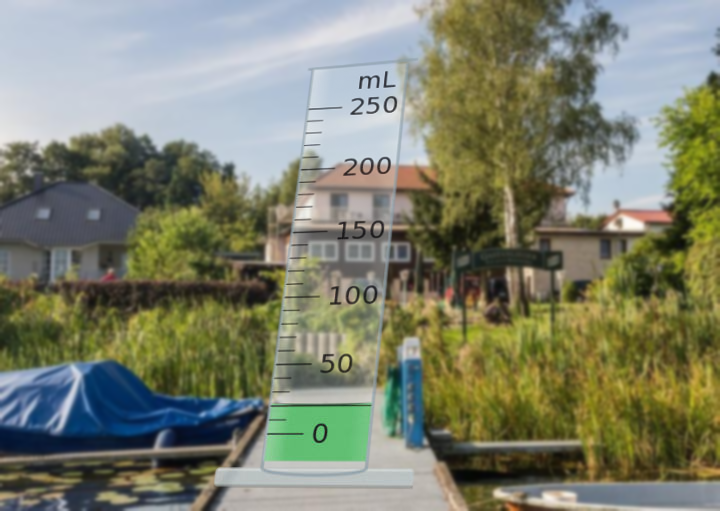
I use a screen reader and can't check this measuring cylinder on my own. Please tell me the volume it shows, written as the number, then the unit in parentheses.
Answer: 20 (mL)
